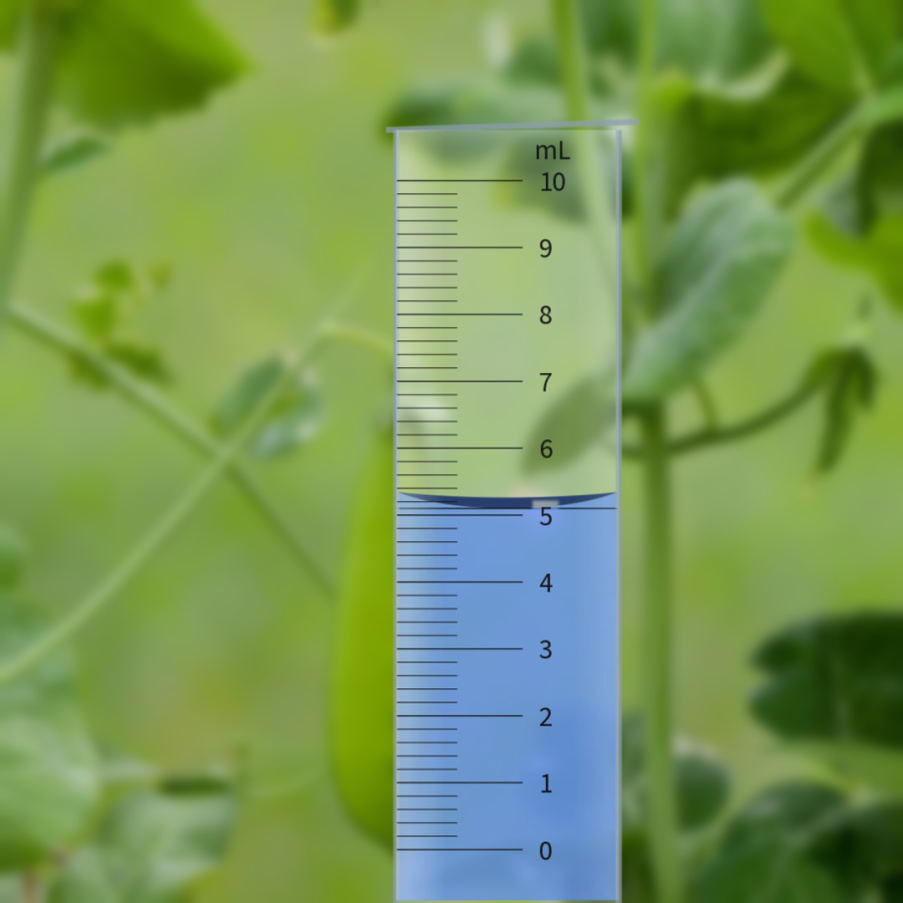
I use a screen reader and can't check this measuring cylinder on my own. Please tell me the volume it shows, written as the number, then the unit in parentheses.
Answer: 5.1 (mL)
